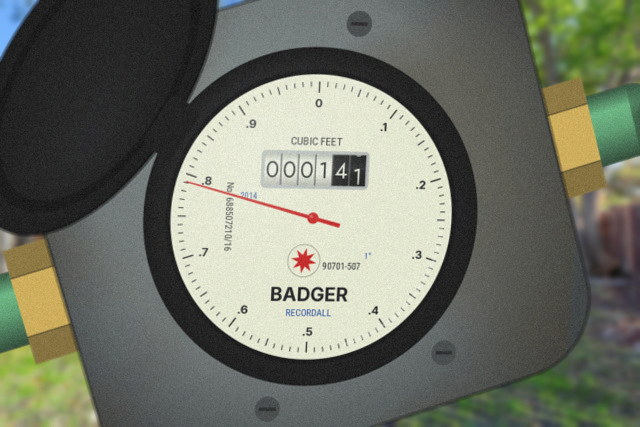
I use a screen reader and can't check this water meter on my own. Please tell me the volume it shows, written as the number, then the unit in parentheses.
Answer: 140.79 (ft³)
